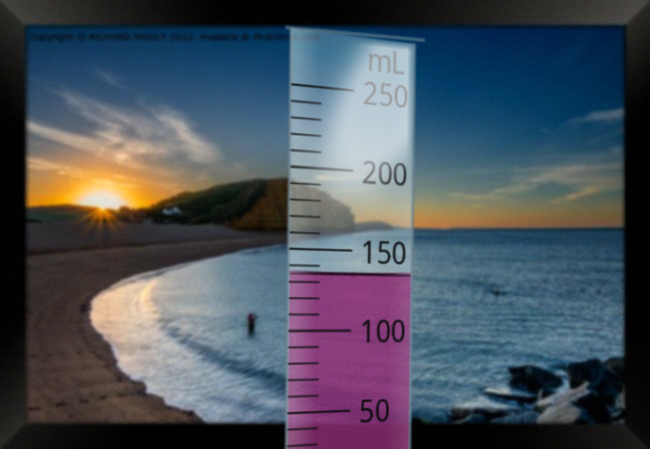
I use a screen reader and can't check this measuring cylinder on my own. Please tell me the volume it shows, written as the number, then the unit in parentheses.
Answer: 135 (mL)
